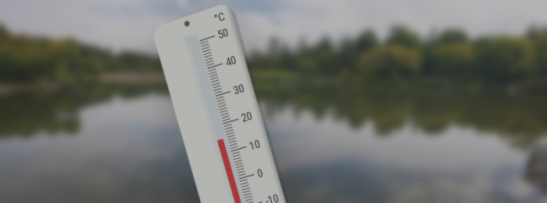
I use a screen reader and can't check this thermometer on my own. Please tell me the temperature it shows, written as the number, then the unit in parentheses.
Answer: 15 (°C)
